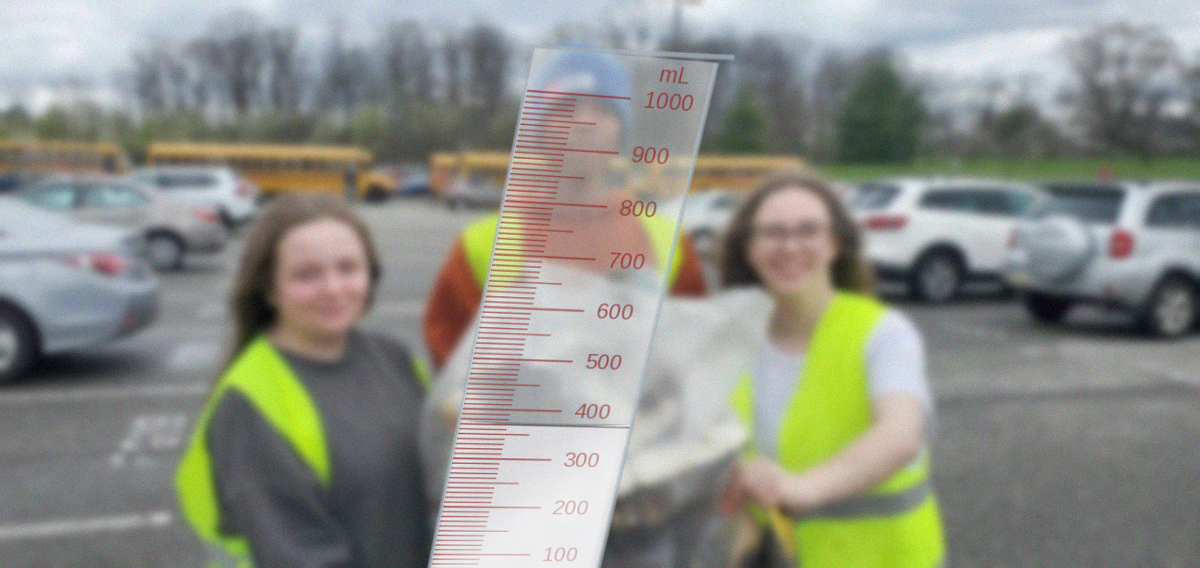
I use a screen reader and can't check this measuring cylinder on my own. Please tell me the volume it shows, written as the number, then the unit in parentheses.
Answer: 370 (mL)
